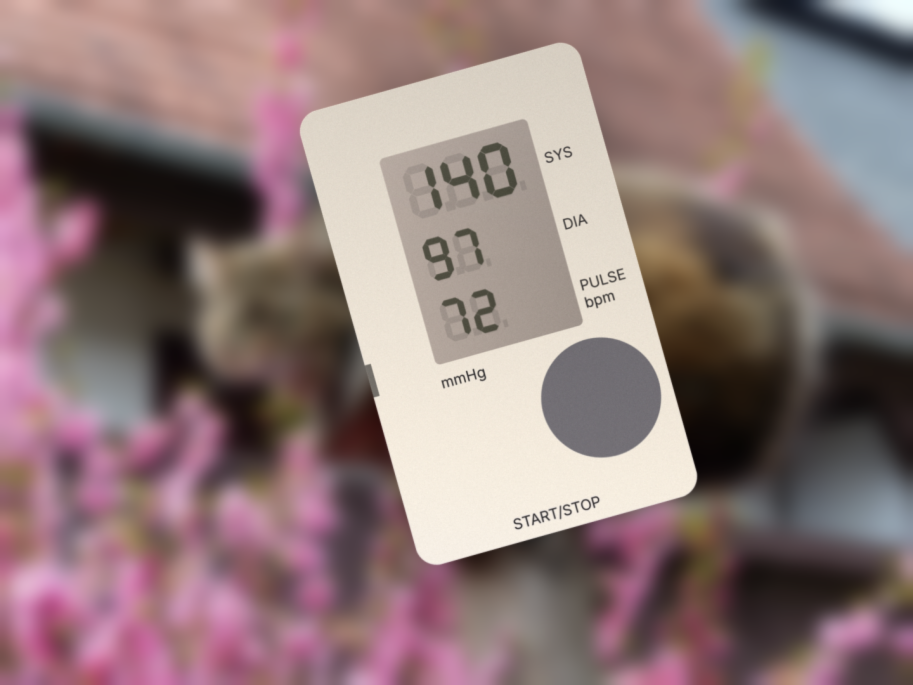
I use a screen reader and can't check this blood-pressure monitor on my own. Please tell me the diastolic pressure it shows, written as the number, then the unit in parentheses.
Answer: 97 (mmHg)
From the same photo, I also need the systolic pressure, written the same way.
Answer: 140 (mmHg)
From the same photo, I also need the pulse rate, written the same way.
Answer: 72 (bpm)
